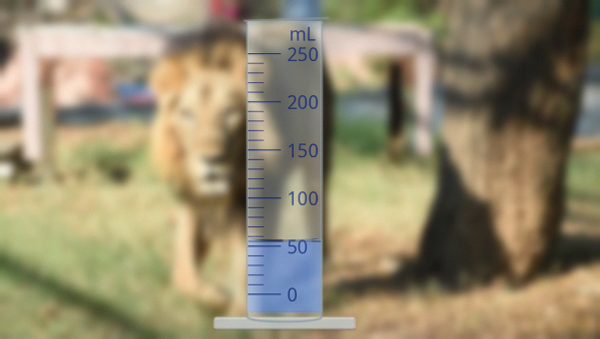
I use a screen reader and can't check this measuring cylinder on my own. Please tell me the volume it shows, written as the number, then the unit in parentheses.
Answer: 55 (mL)
